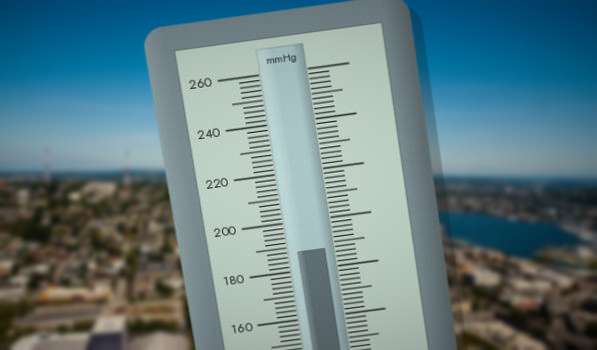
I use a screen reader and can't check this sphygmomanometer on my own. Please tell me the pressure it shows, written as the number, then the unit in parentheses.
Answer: 188 (mmHg)
